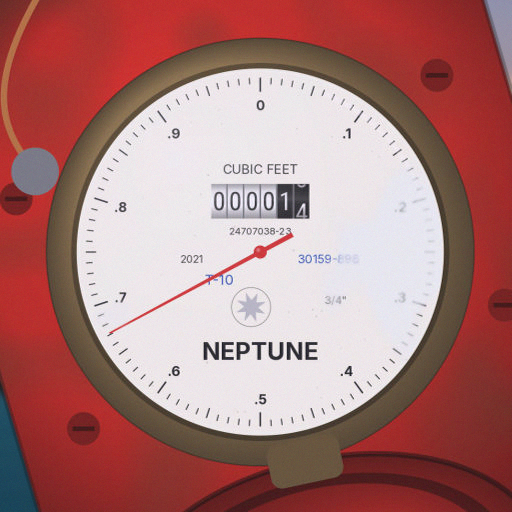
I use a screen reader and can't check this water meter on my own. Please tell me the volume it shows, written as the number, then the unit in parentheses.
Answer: 13.67 (ft³)
